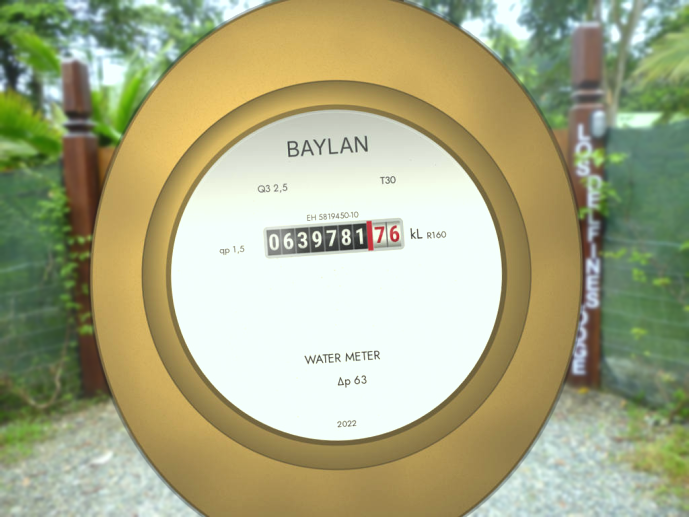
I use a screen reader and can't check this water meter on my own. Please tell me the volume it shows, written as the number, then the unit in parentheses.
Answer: 639781.76 (kL)
